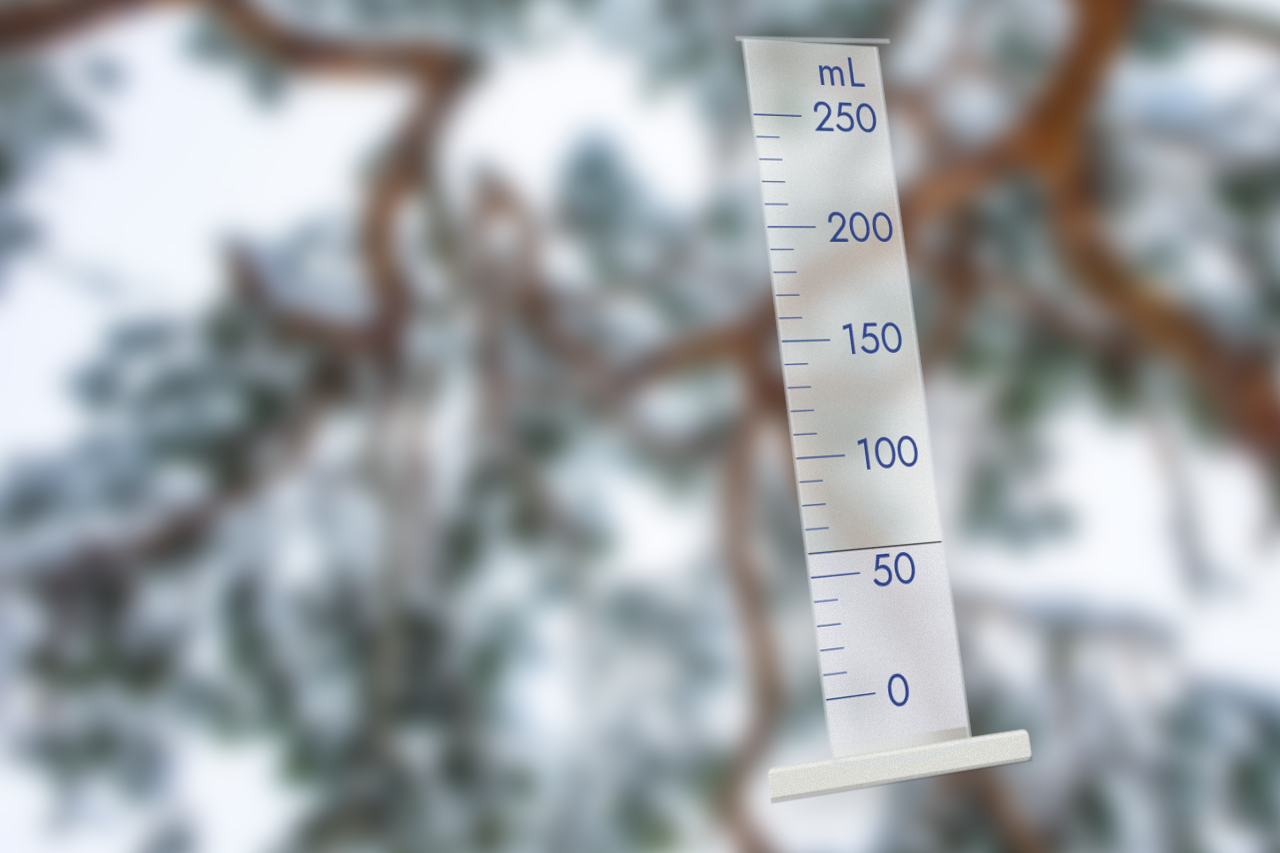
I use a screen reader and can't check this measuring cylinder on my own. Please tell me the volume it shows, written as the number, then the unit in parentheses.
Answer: 60 (mL)
